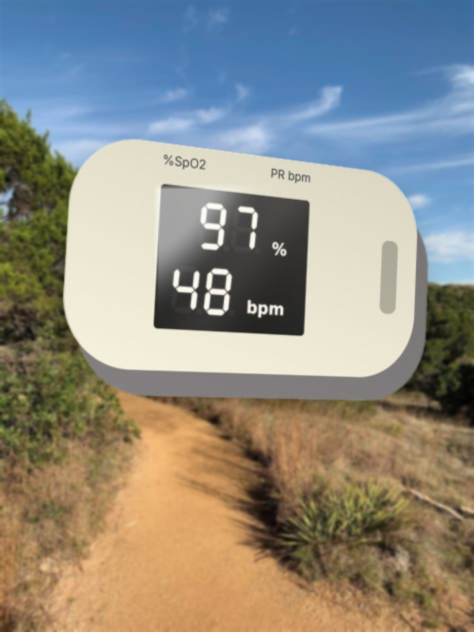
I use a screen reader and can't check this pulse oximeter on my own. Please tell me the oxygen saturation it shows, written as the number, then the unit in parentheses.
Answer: 97 (%)
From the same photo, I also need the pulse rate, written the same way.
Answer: 48 (bpm)
